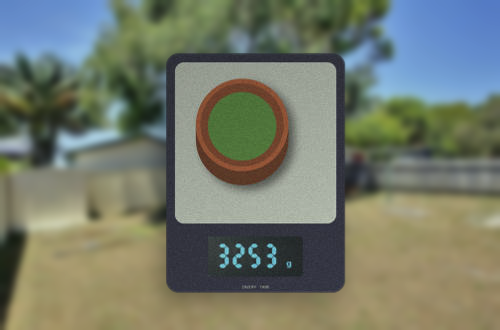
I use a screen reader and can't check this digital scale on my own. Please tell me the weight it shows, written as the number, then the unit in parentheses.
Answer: 3253 (g)
